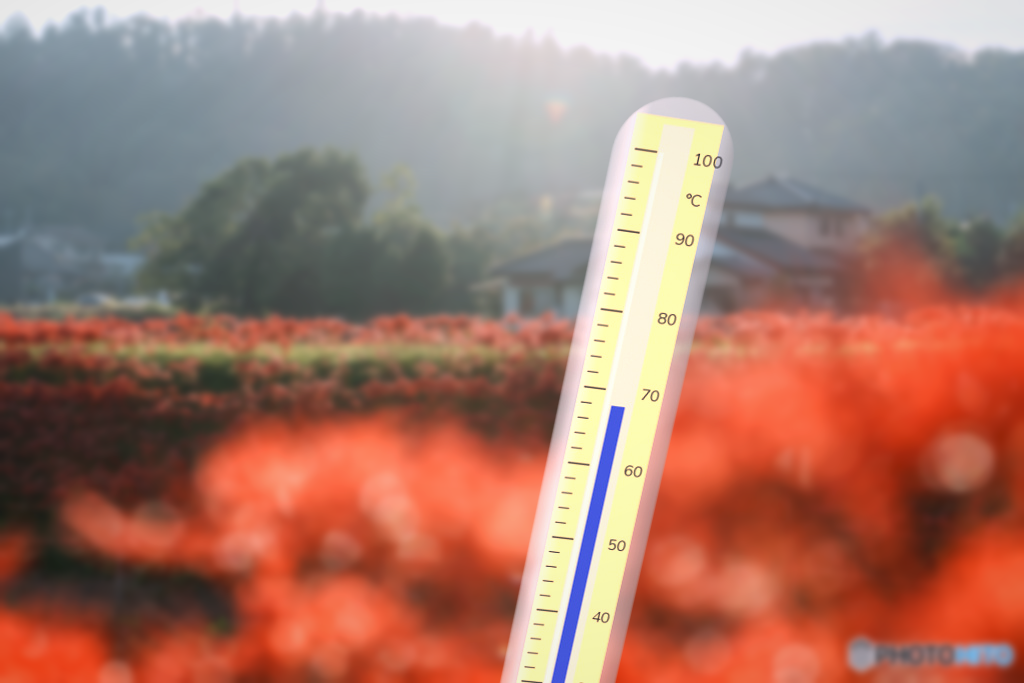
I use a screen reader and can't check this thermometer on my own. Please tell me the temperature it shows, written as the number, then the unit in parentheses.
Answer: 68 (°C)
